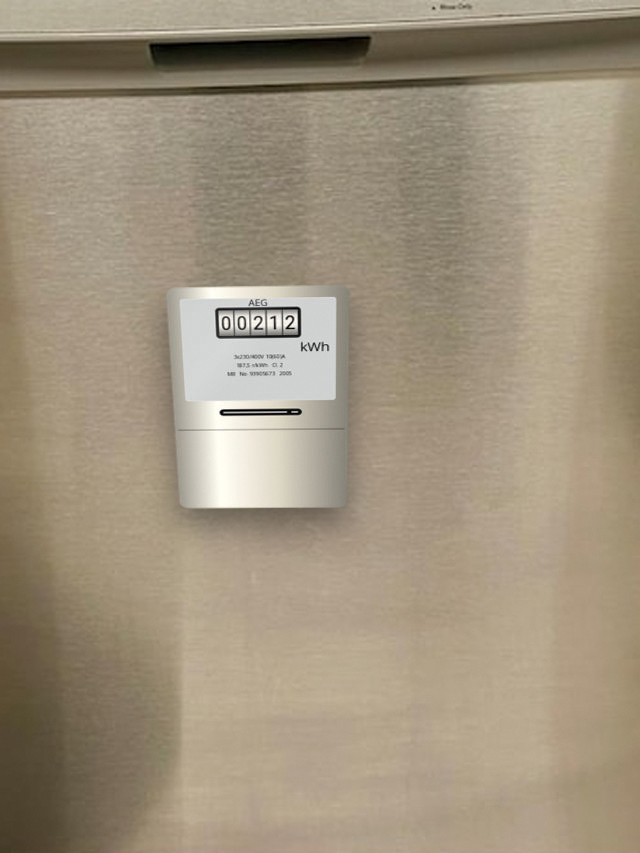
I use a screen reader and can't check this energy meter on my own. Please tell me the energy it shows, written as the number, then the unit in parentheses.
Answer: 212 (kWh)
